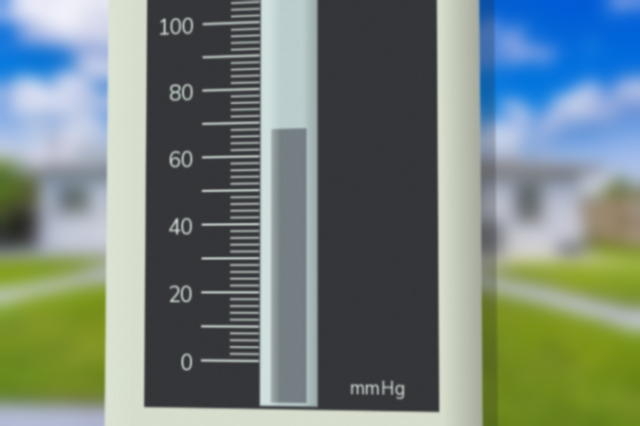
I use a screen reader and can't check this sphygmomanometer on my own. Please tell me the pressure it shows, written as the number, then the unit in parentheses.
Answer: 68 (mmHg)
